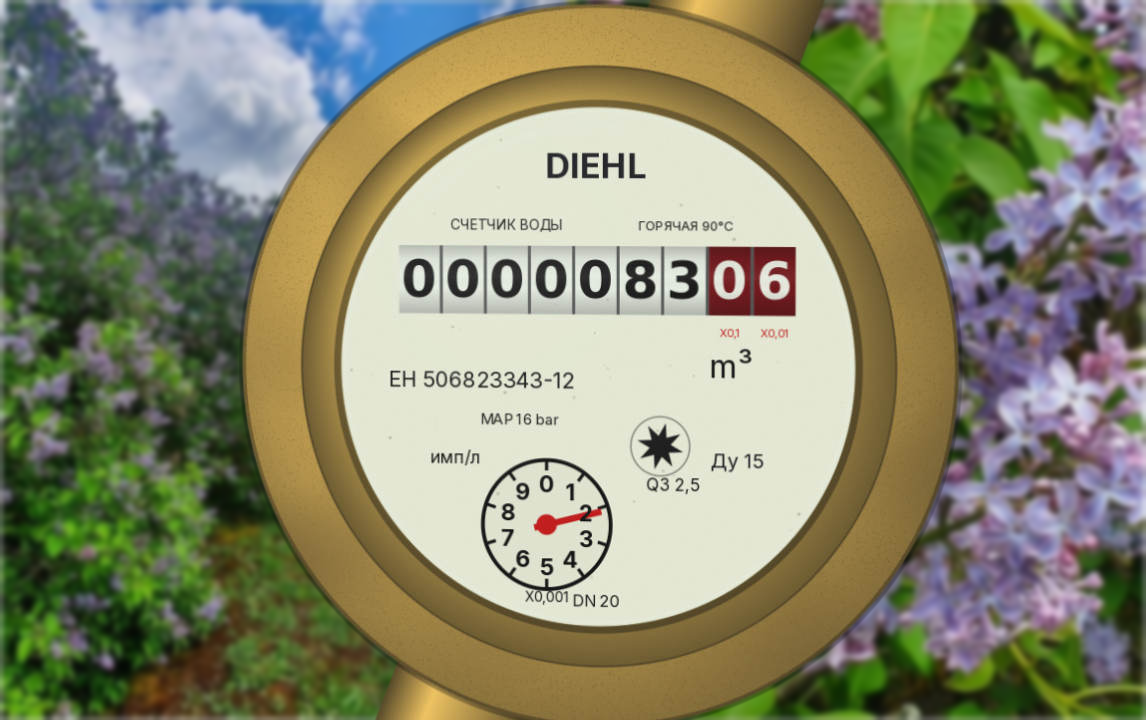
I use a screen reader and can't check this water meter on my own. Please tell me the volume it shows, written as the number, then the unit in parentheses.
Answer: 83.062 (m³)
